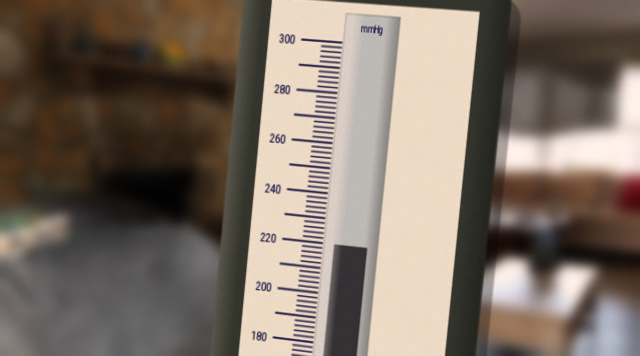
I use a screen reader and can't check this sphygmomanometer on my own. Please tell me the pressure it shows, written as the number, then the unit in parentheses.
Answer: 220 (mmHg)
